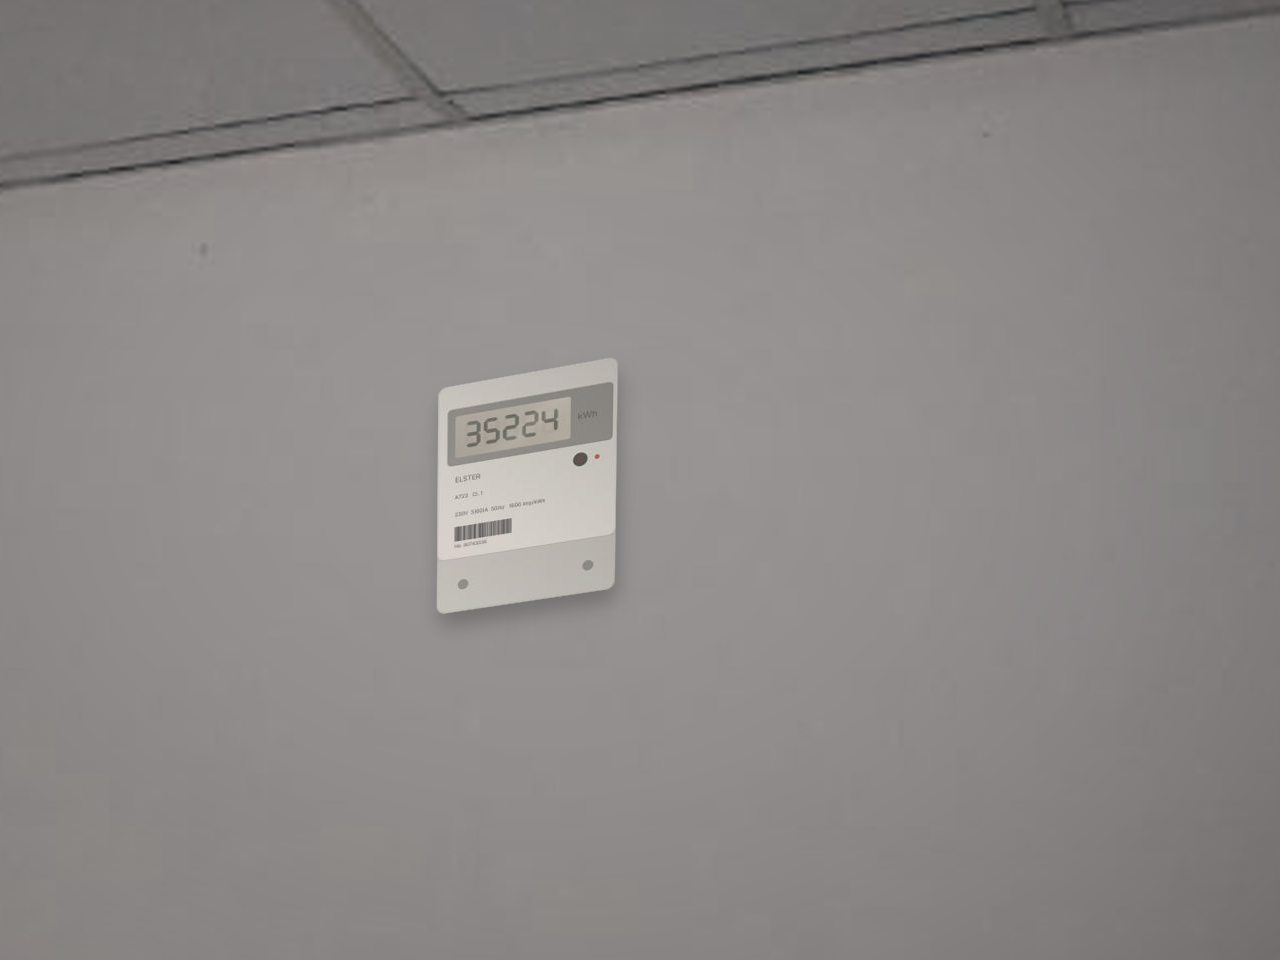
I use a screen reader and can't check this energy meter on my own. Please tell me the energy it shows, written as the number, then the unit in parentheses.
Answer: 35224 (kWh)
